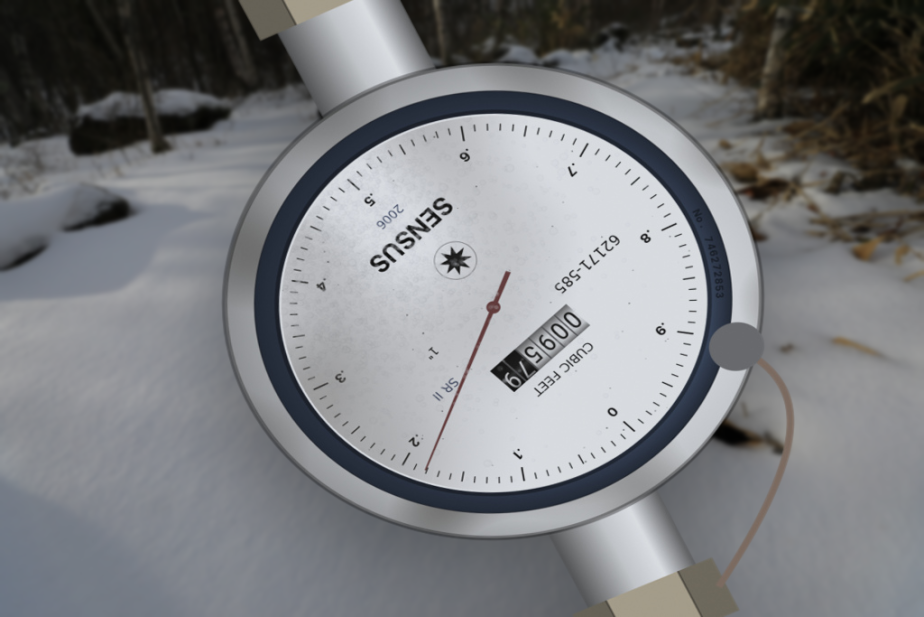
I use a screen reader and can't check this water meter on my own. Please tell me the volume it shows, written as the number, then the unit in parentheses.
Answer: 9579.18 (ft³)
